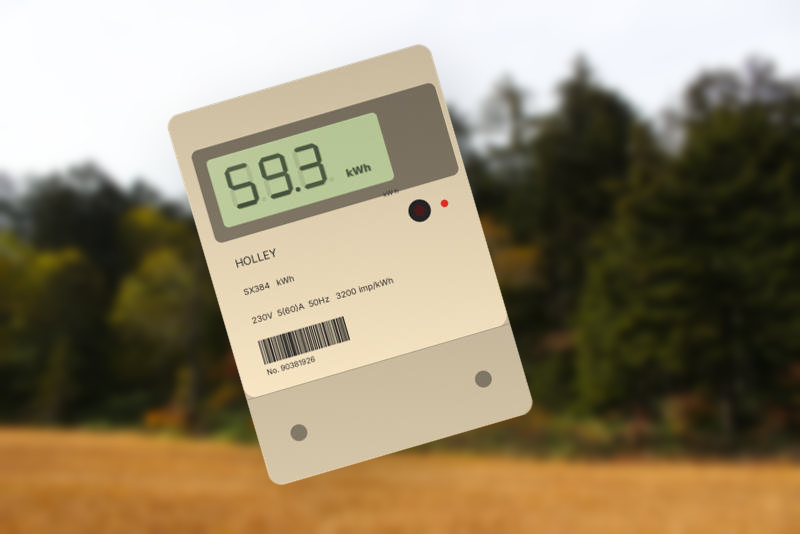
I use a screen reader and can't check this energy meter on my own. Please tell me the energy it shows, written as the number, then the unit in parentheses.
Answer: 59.3 (kWh)
